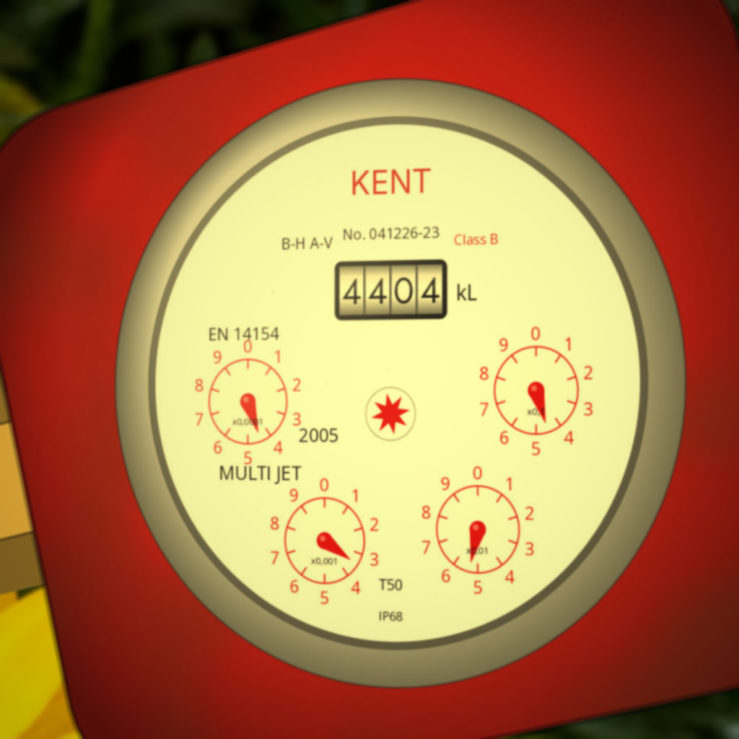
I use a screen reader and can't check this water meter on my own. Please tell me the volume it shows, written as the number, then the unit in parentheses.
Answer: 4404.4534 (kL)
